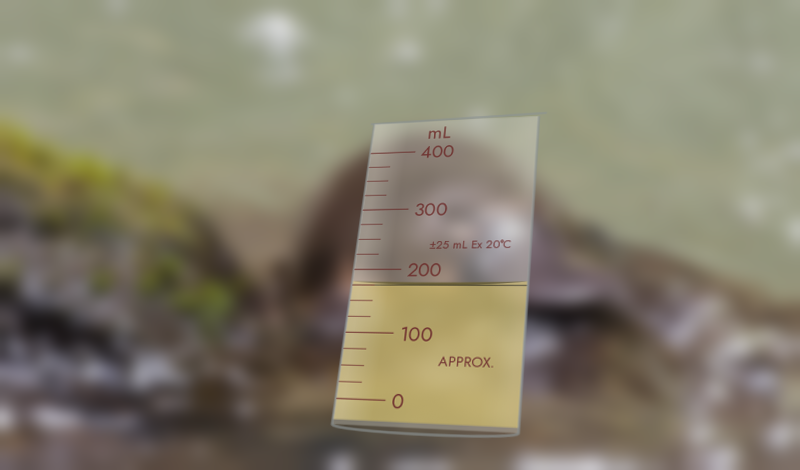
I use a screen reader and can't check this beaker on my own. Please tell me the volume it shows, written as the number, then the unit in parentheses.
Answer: 175 (mL)
